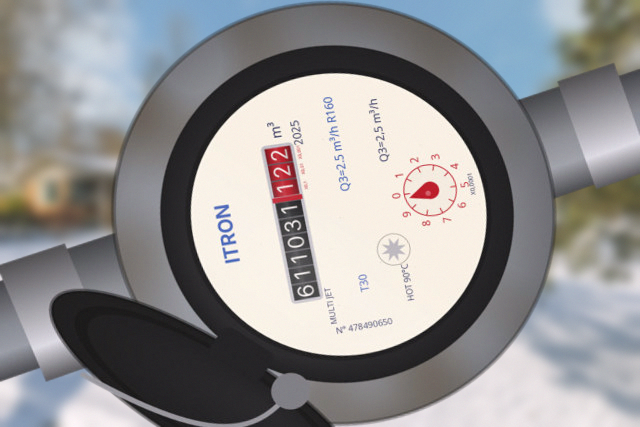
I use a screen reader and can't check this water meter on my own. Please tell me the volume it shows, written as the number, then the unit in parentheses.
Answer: 611031.1219 (m³)
